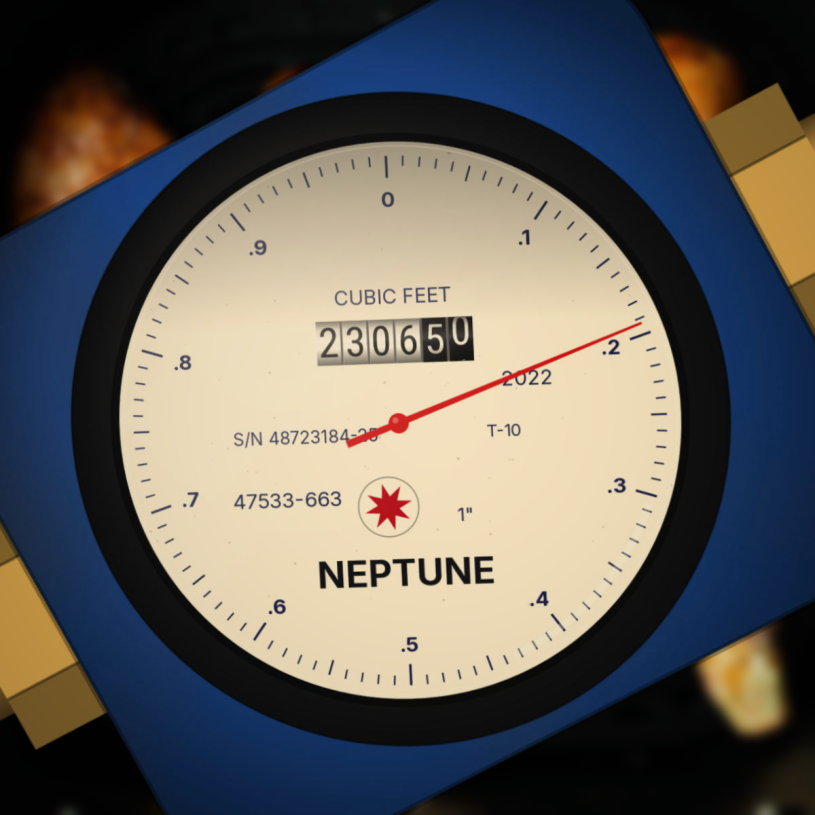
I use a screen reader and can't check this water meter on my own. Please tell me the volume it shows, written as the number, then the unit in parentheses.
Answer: 230650.19 (ft³)
